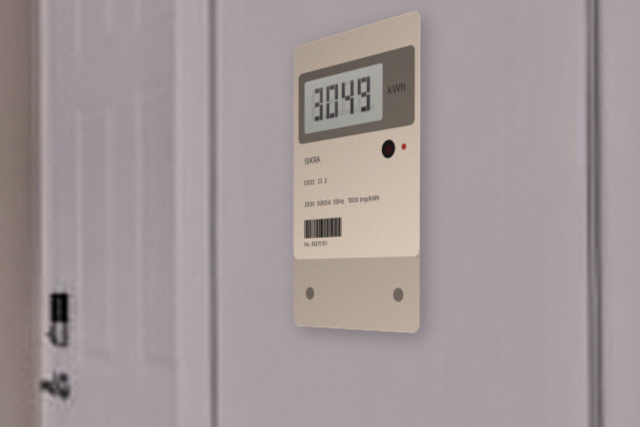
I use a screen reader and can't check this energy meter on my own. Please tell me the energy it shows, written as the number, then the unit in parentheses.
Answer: 3049 (kWh)
